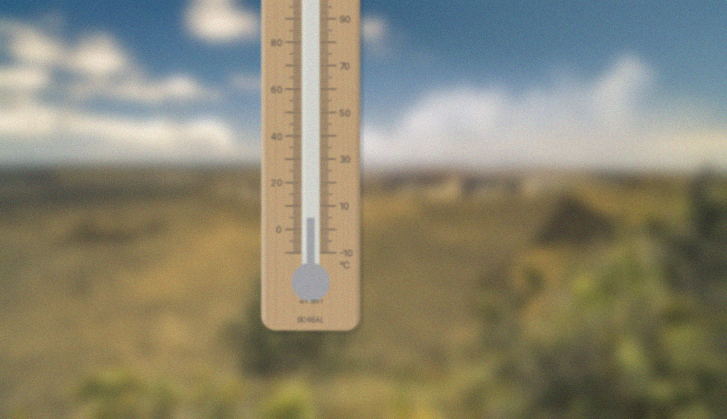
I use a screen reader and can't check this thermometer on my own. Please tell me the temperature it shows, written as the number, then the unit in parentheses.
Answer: 5 (°C)
